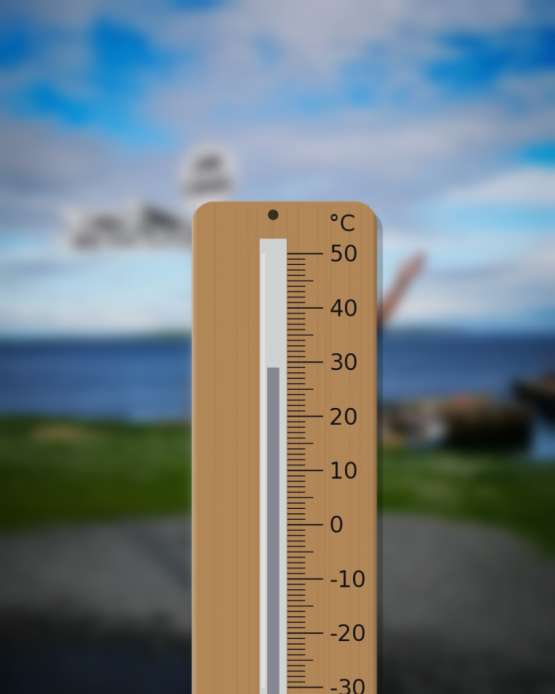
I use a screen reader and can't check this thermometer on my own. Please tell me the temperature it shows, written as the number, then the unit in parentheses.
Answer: 29 (°C)
